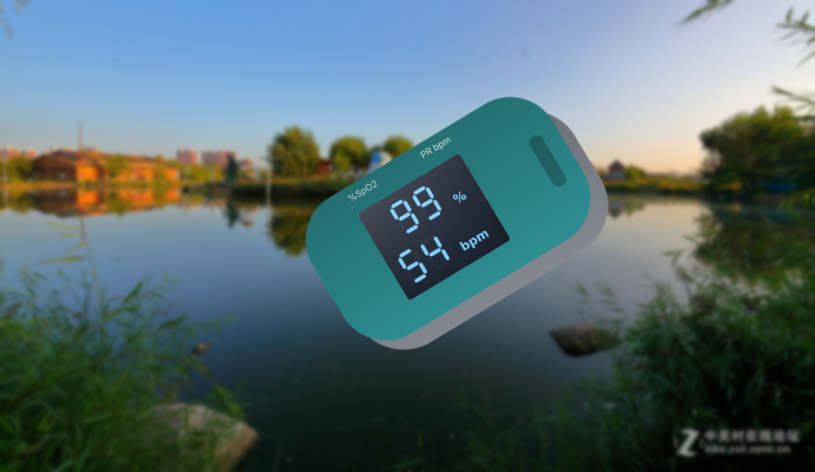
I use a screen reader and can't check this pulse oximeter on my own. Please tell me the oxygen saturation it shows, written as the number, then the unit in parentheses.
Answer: 99 (%)
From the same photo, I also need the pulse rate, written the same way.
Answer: 54 (bpm)
